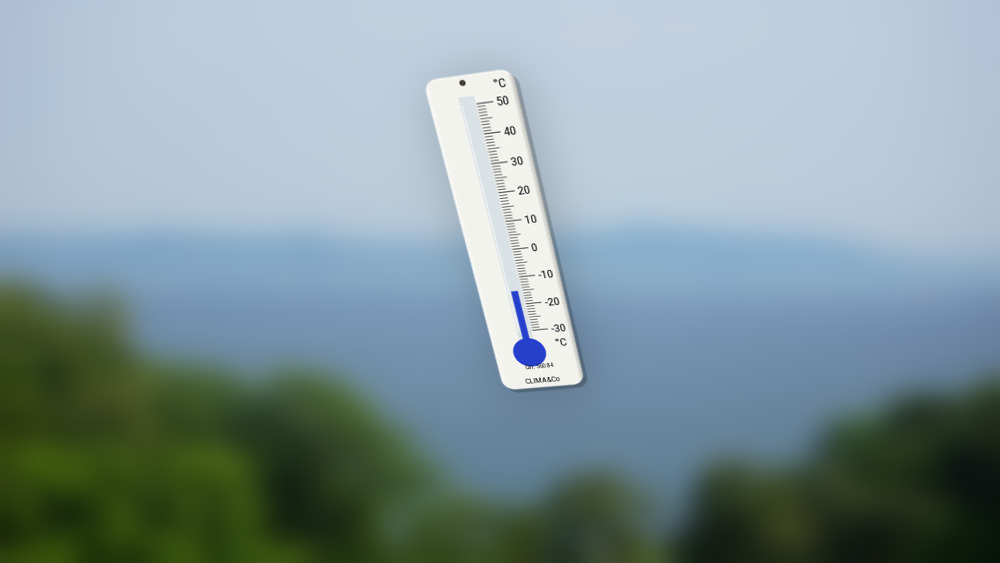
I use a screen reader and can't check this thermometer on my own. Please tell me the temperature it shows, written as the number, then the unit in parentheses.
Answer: -15 (°C)
